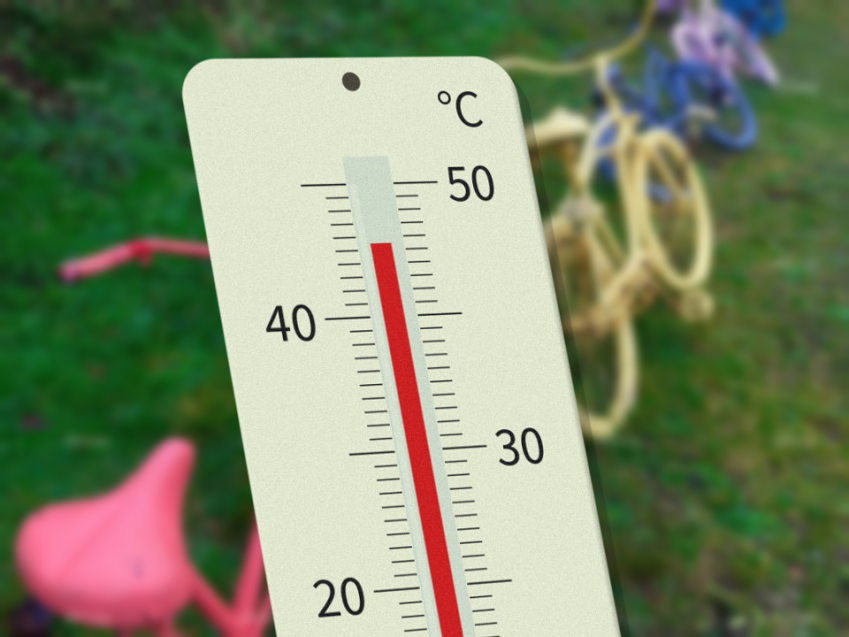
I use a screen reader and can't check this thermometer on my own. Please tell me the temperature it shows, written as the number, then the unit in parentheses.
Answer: 45.5 (°C)
